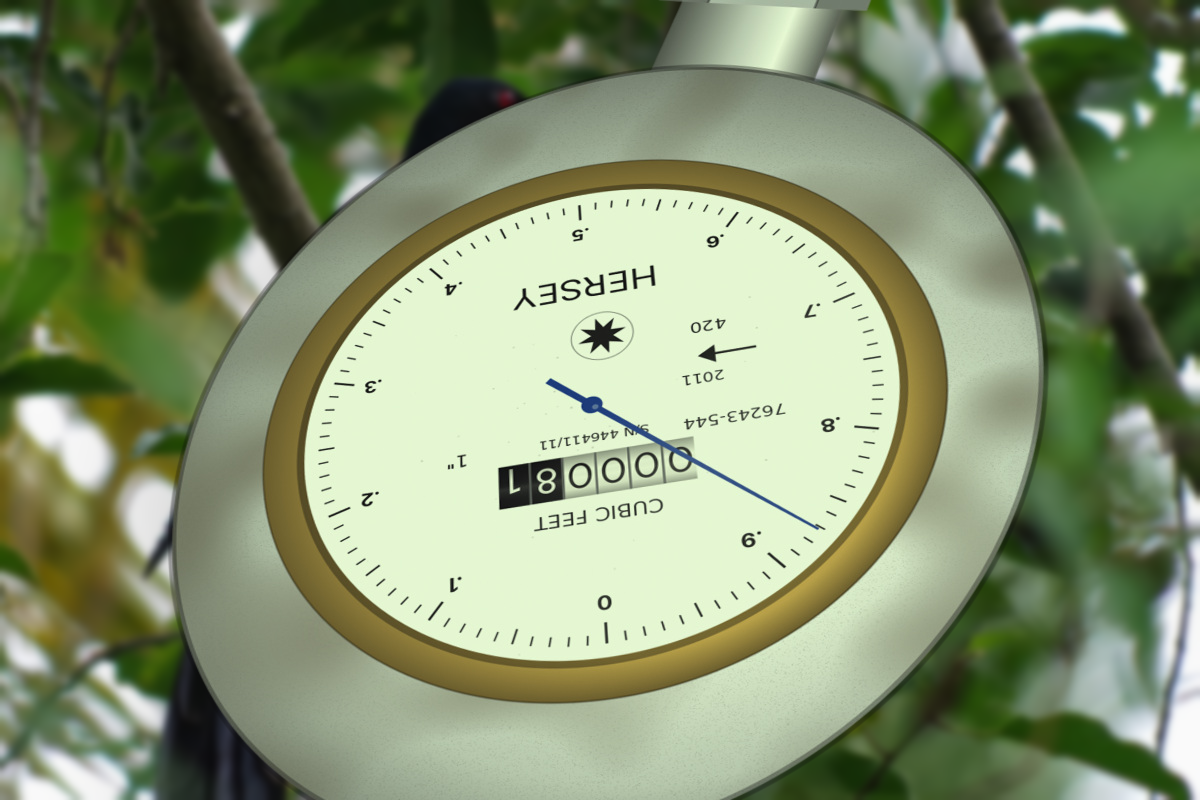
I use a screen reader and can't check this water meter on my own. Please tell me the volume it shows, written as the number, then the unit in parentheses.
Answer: 80.87 (ft³)
